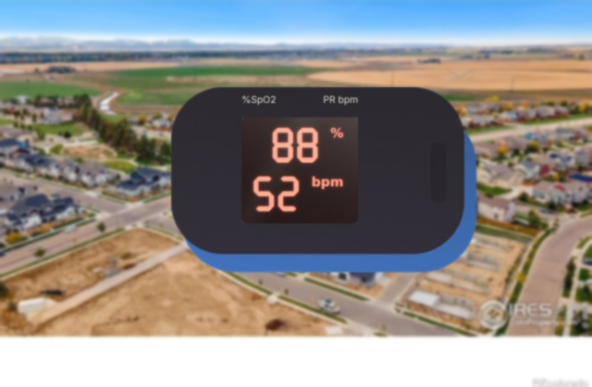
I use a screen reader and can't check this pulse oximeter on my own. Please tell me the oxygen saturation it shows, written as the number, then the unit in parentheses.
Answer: 88 (%)
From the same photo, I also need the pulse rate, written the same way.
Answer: 52 (bpm)
